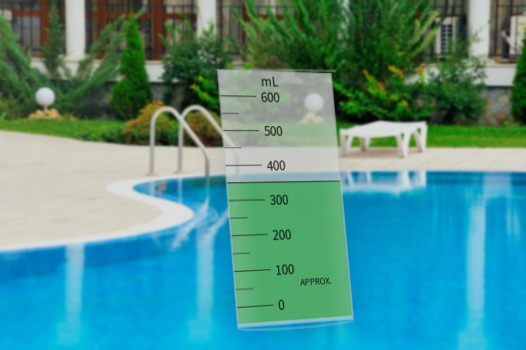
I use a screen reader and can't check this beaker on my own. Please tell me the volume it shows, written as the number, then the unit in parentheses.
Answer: 350 (mL)
